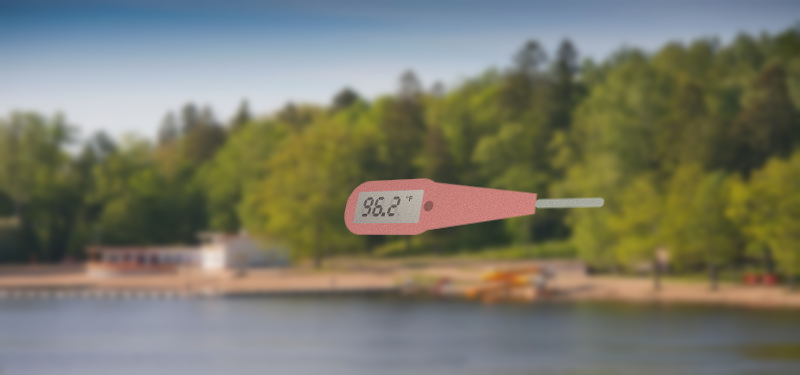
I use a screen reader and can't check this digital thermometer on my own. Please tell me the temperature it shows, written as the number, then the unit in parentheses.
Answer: 96.2 (°F)
